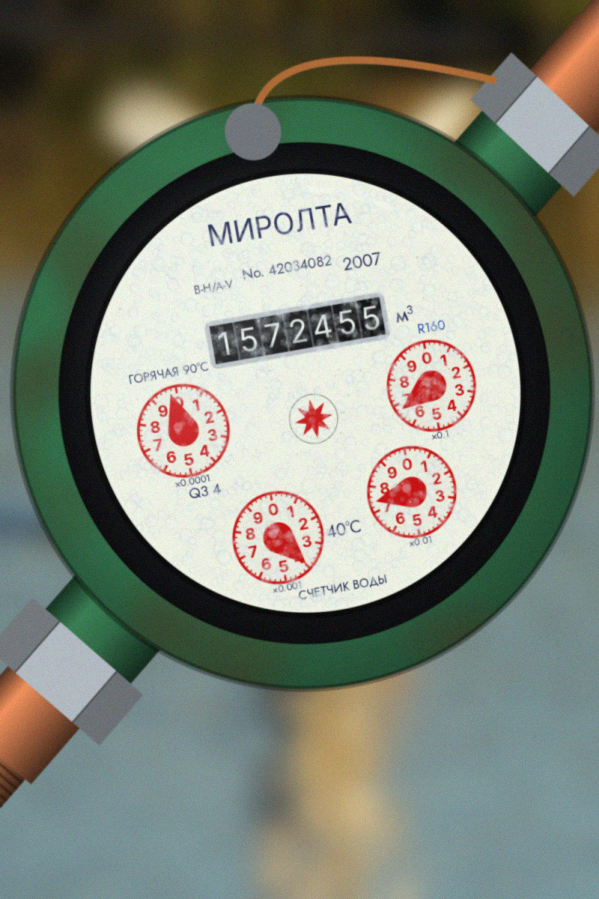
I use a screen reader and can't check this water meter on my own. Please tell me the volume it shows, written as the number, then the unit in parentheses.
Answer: 1572455.6739 (m³)
